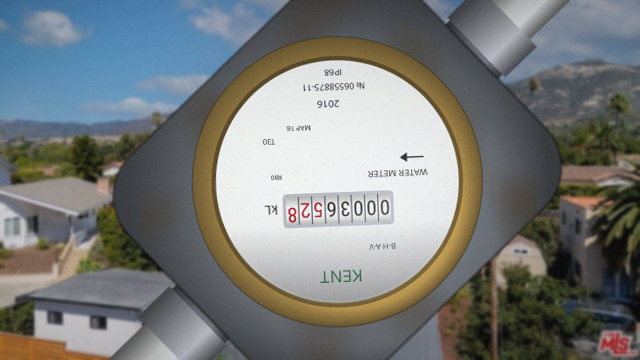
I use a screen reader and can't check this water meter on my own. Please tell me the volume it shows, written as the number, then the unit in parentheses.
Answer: 36.528 (kL)
